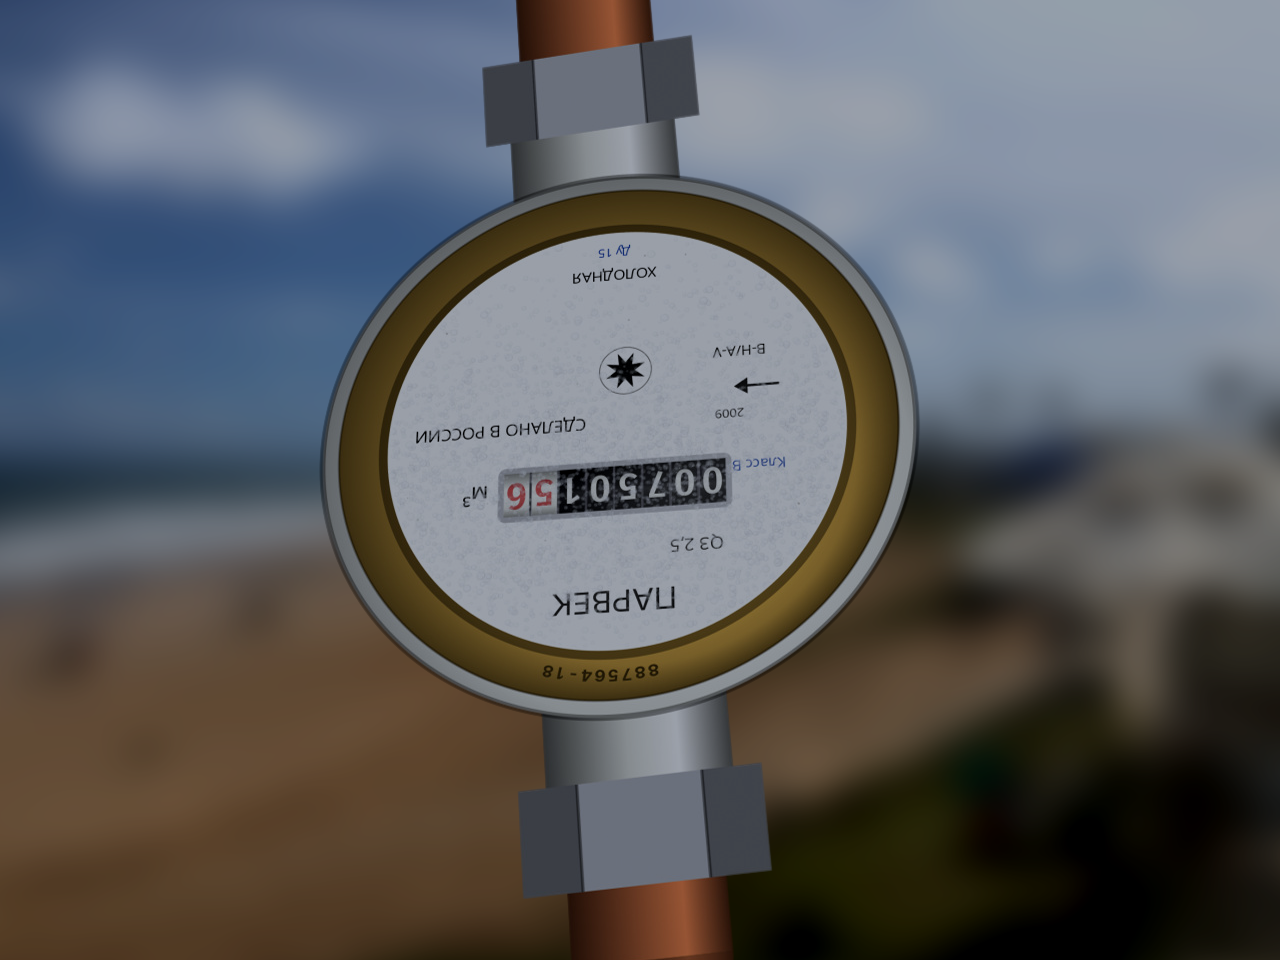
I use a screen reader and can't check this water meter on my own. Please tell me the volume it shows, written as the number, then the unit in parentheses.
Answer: 7501.56 (m³)
